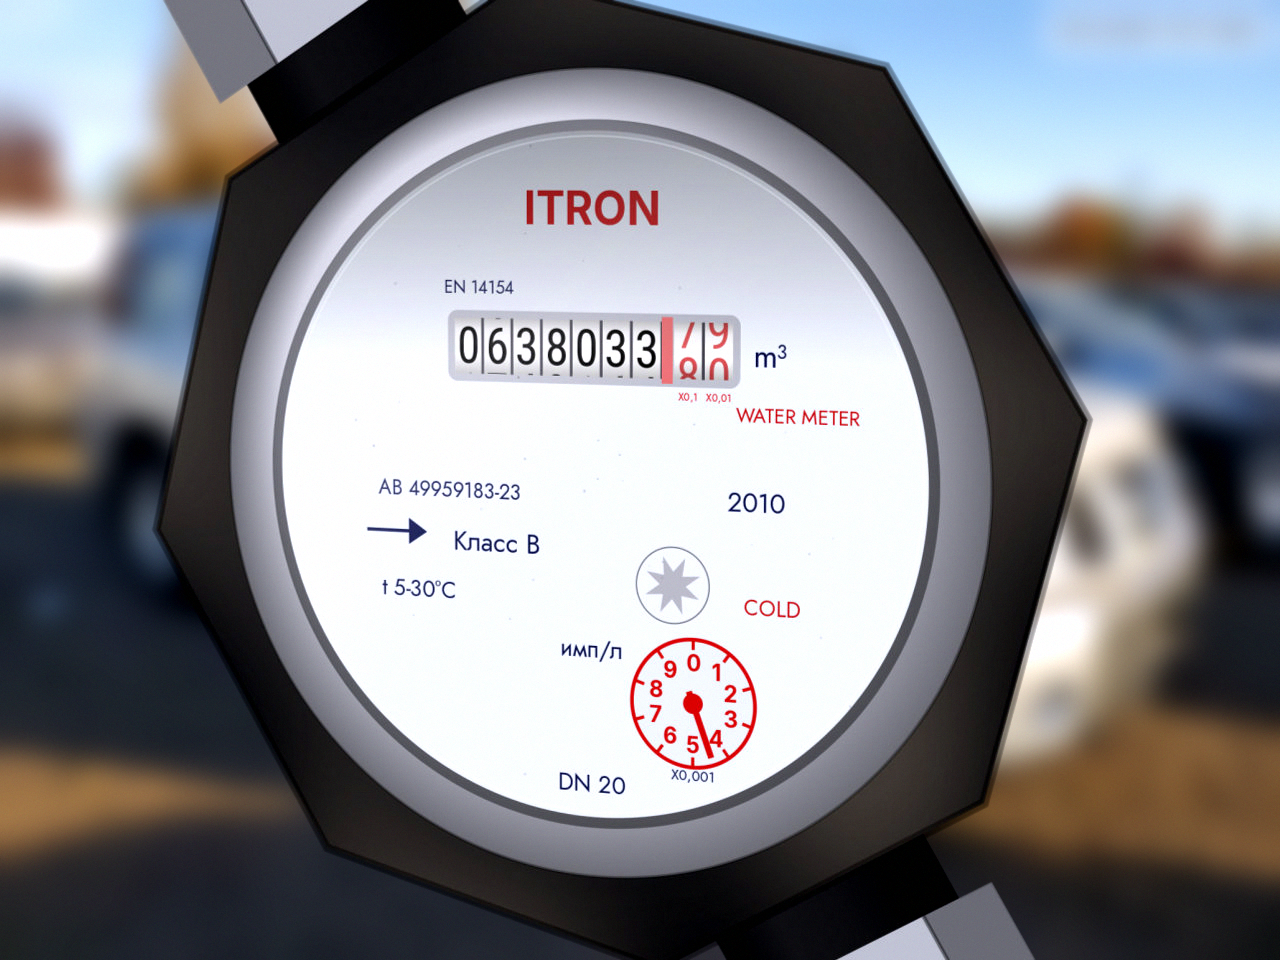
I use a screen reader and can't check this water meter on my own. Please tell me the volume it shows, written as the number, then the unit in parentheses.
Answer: 638033.794 (m³)
